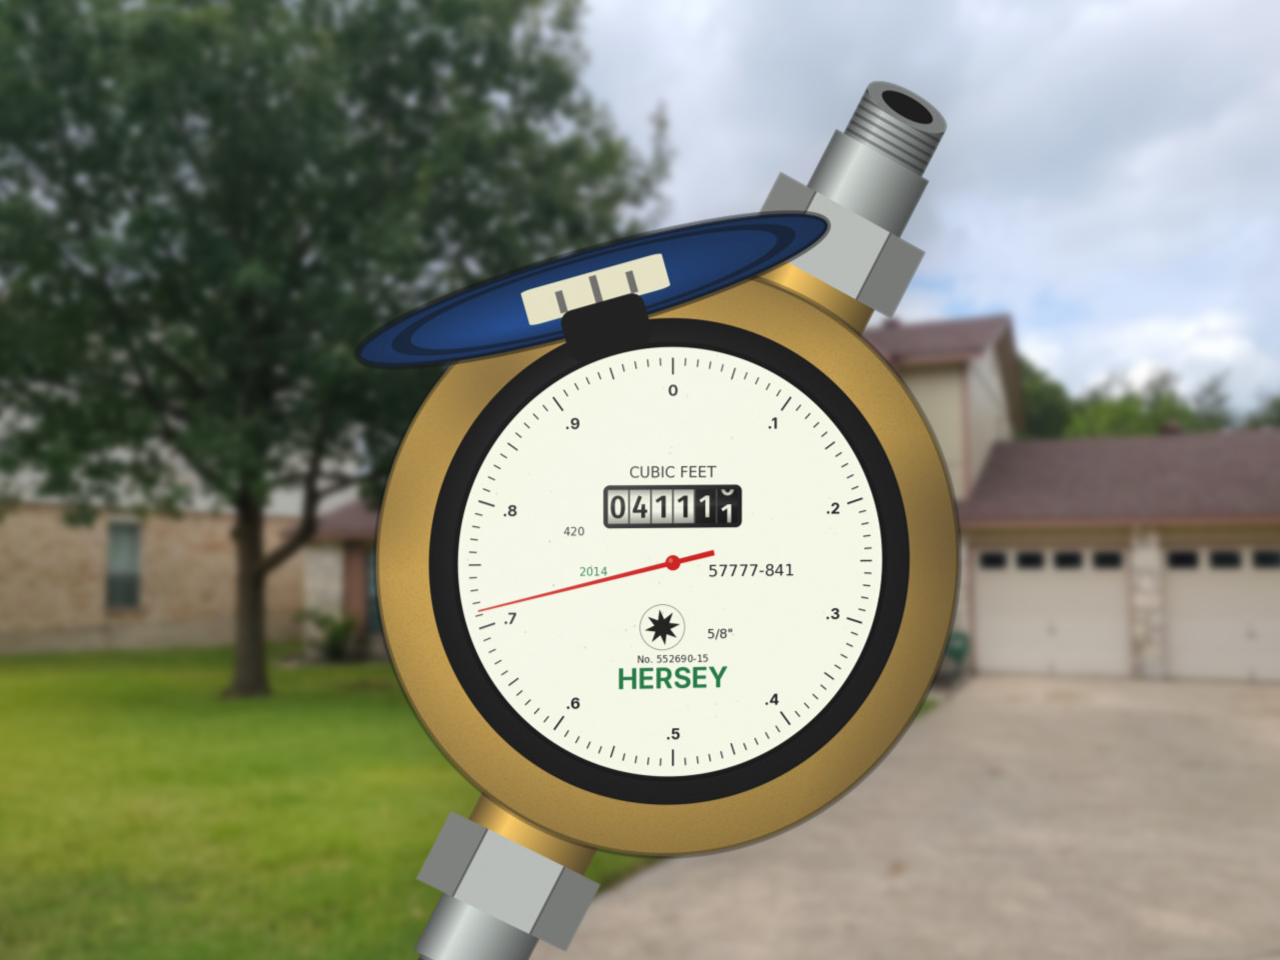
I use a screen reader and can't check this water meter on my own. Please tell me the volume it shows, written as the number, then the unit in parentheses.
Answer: 41110.71 (ft³)
